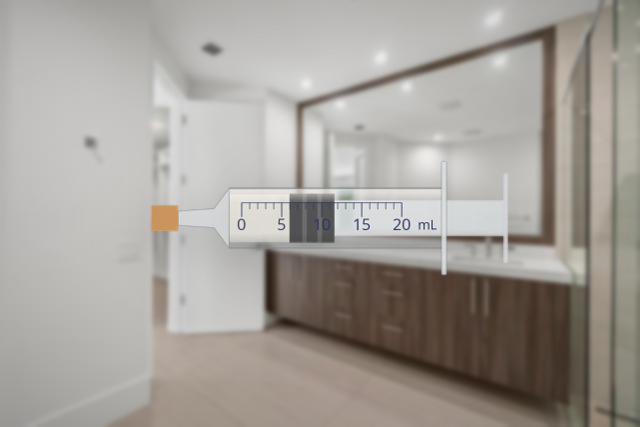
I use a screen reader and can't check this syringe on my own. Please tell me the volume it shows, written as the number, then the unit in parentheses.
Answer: 6 (mL)
